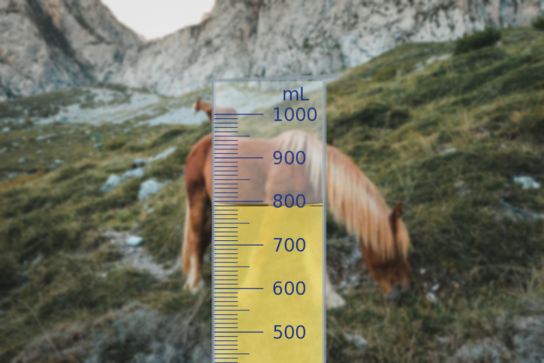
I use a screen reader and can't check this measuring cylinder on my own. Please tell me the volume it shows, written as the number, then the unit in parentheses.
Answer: 790 (mL)
